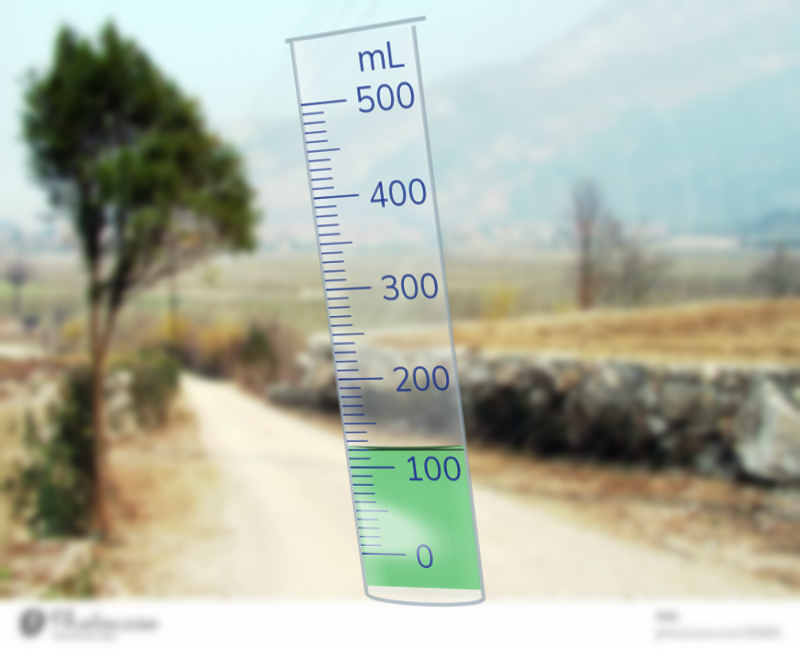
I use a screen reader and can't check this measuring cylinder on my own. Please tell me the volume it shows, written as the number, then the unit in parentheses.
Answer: 120 (mL)
